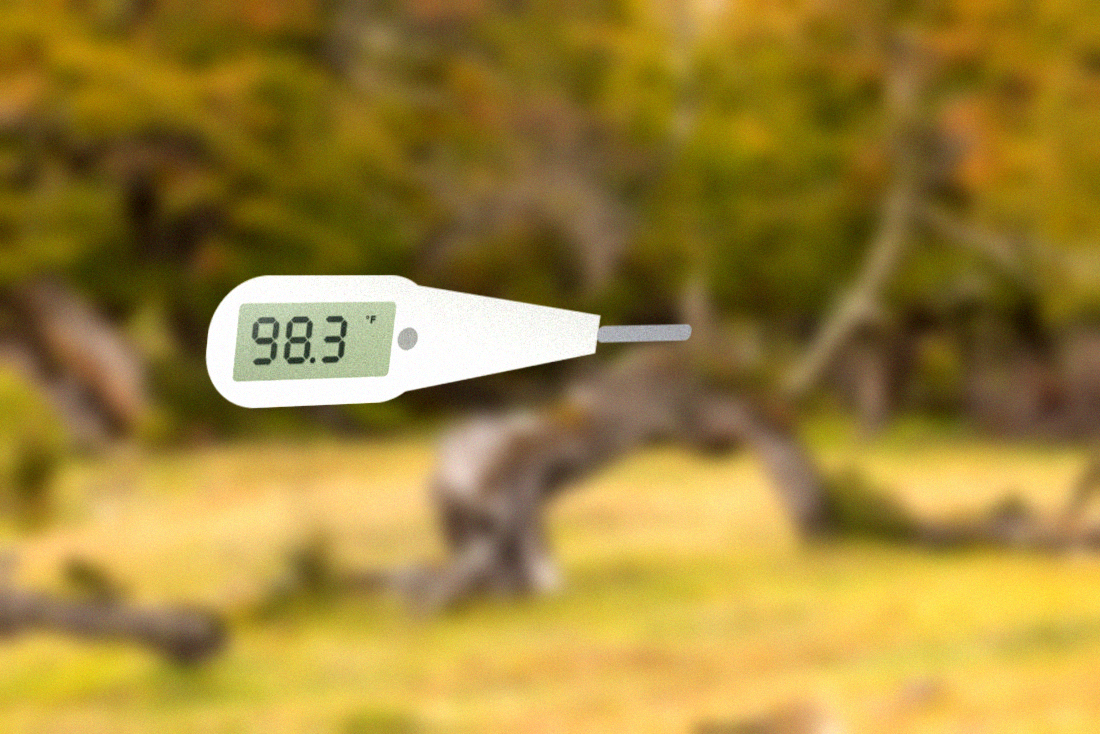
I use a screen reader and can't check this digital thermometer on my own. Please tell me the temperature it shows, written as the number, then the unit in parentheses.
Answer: 98.3 (°F)
